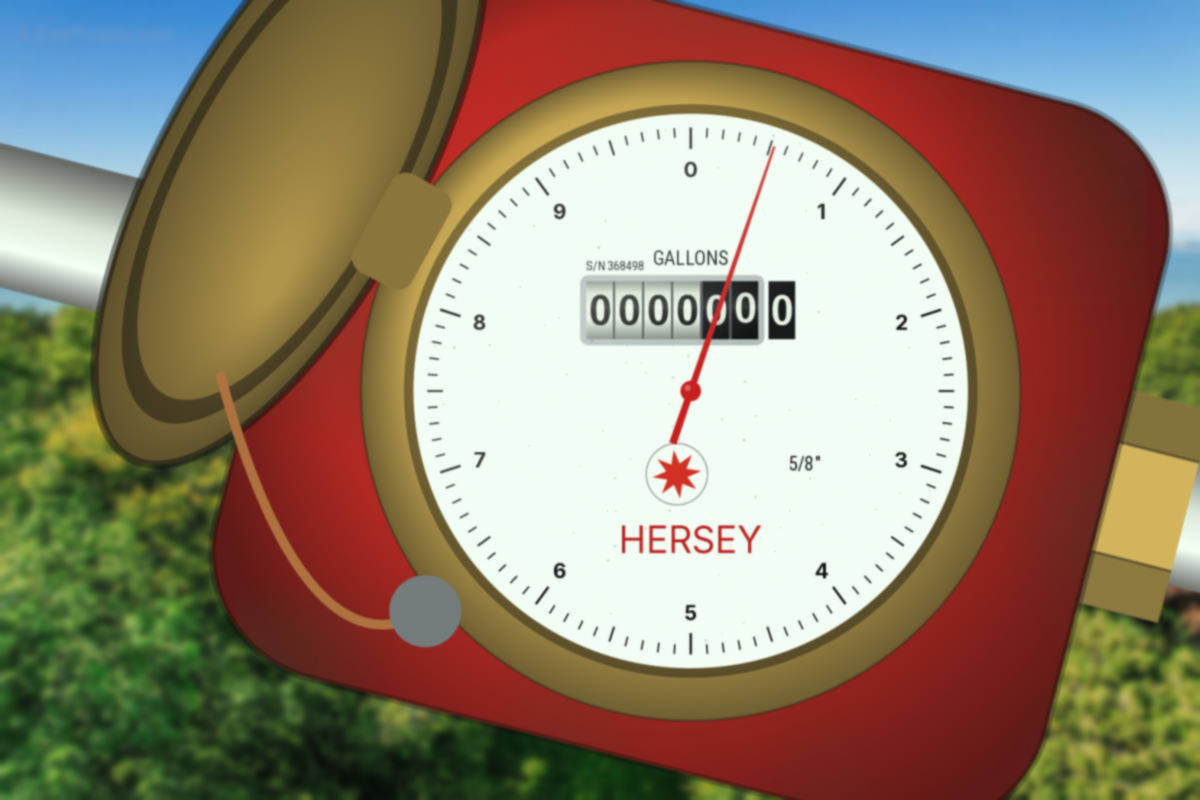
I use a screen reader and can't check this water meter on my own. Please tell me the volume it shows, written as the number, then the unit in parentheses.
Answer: 0.5 (gal)
